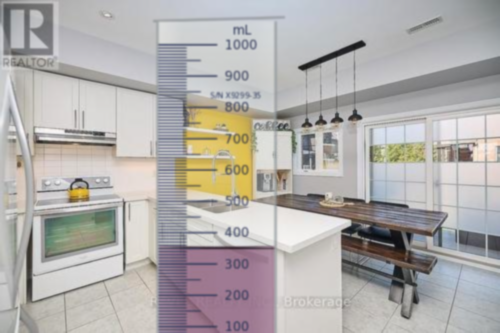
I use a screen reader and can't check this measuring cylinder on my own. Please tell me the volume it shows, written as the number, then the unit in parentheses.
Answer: 350 (mL)
